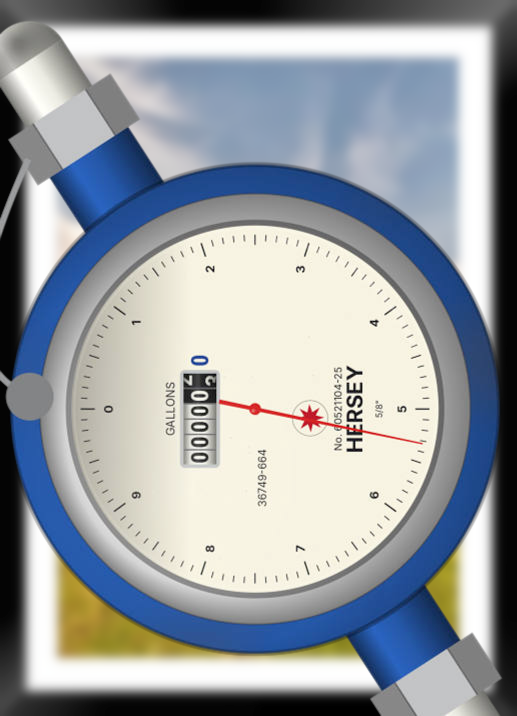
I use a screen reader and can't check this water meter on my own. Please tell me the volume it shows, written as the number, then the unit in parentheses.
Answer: 25.3 (gal)
